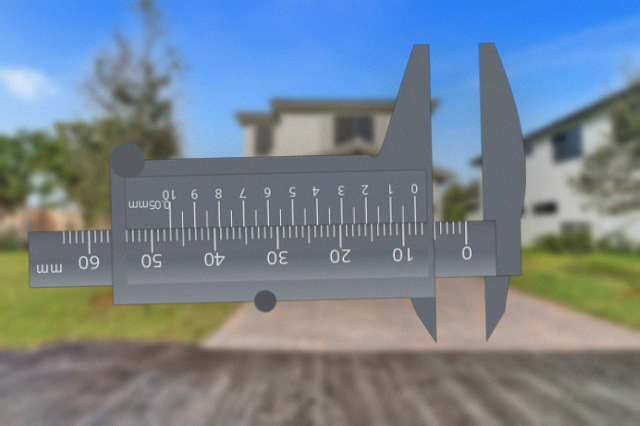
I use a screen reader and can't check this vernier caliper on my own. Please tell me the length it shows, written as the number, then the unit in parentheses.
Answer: 8.0 (mm)
